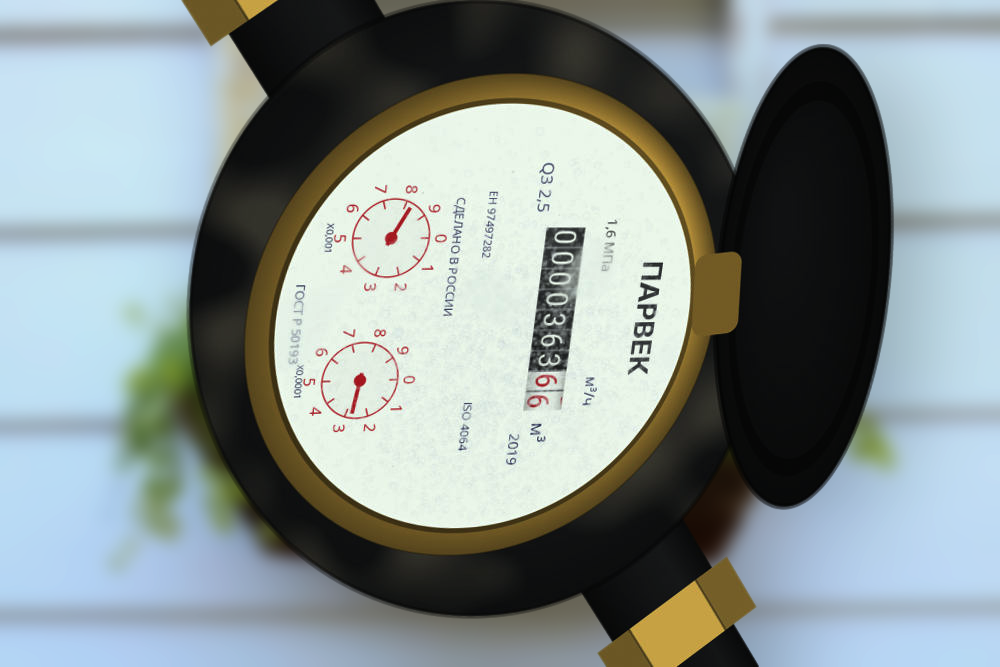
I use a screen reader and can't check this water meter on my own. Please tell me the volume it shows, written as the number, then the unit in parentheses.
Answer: 363.6582 (m³)
